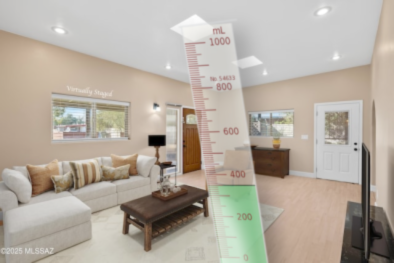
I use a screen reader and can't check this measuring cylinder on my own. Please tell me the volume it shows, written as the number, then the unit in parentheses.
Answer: 350 (mL)
